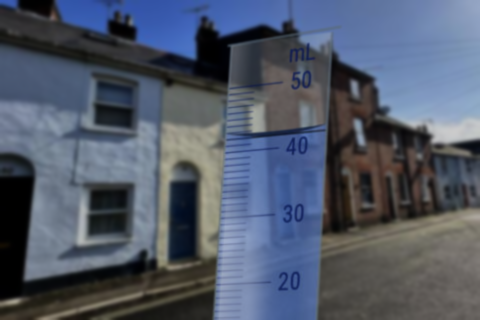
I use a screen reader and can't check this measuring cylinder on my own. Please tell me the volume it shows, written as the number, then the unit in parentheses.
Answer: 42 (mL)
